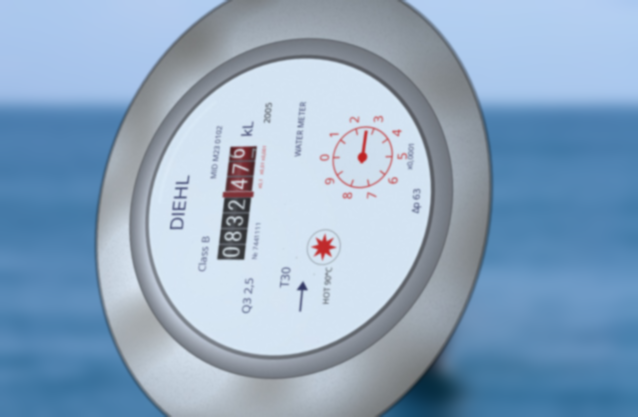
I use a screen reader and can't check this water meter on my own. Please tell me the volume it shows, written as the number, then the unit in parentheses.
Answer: 832.4762 (kL)
